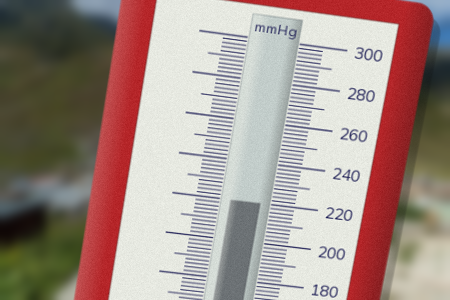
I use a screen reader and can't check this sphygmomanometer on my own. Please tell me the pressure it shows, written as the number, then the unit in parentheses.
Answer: 220 (mmHg)
